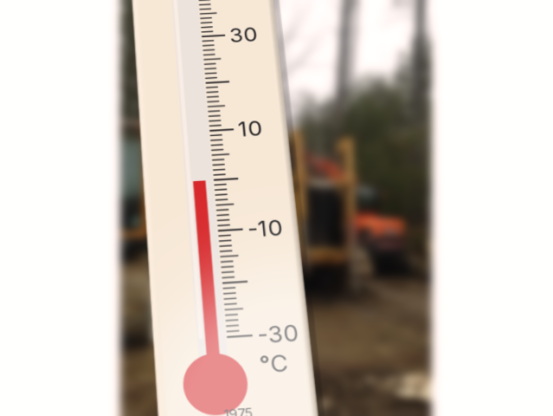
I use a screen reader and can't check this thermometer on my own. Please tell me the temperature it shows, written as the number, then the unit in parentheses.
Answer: 0 (°C)
